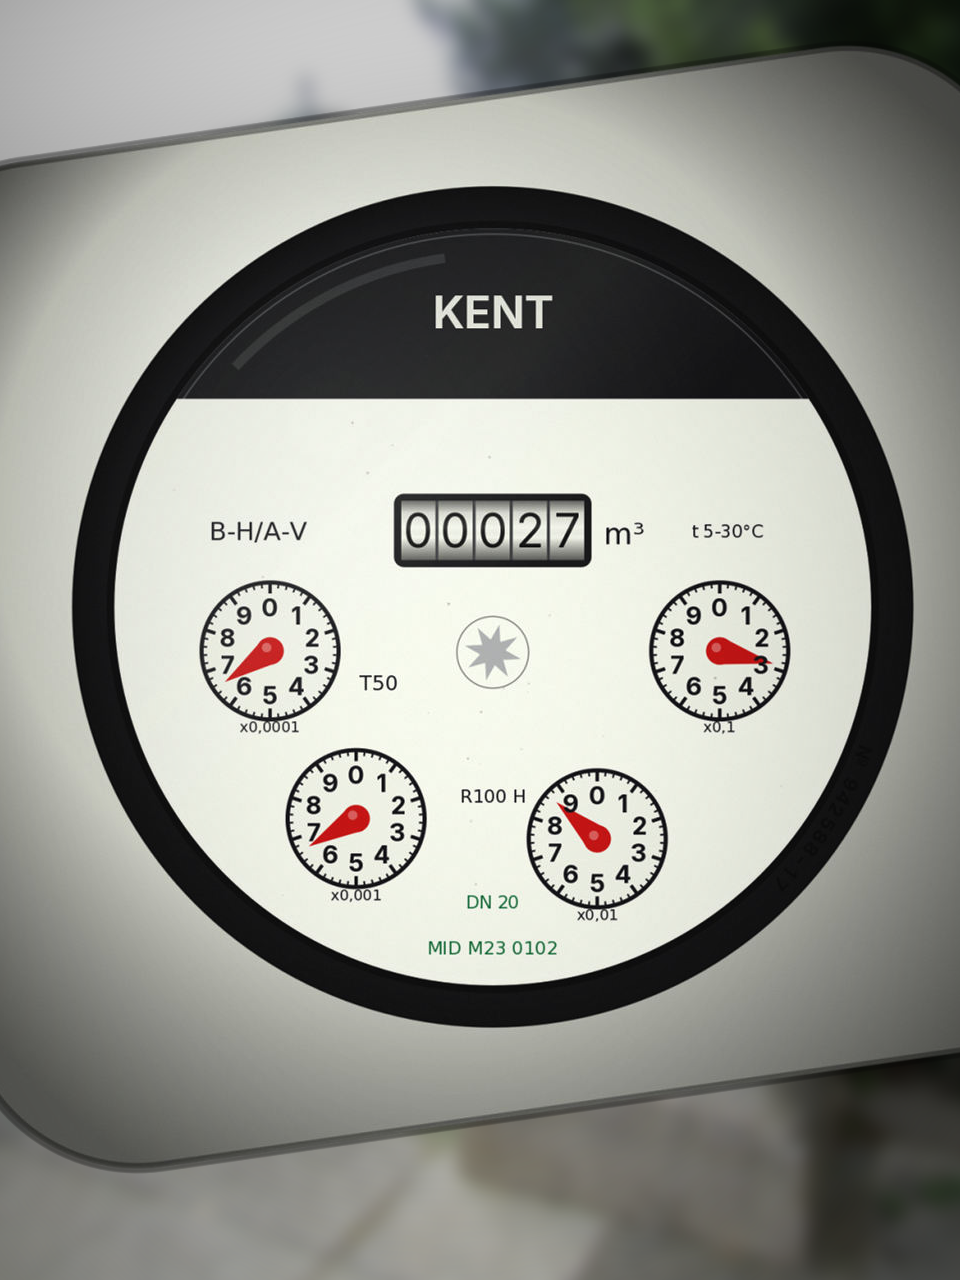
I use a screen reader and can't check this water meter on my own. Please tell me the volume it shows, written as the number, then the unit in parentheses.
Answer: 27.2866 (m³)
